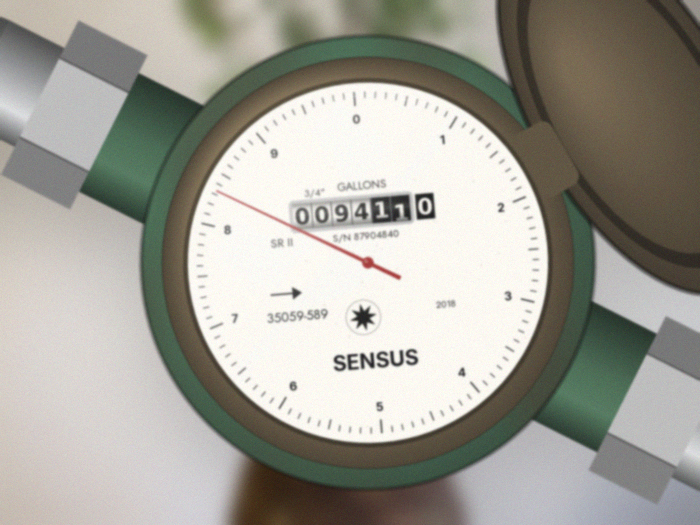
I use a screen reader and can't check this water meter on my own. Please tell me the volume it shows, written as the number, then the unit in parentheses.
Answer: 94108.3 (gal)
